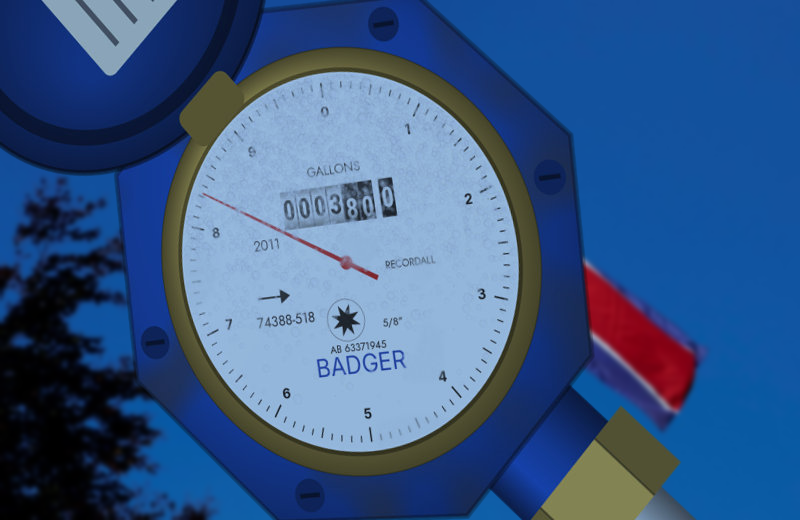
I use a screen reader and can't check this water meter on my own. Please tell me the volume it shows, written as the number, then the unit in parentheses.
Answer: 3798.3 (gal)
